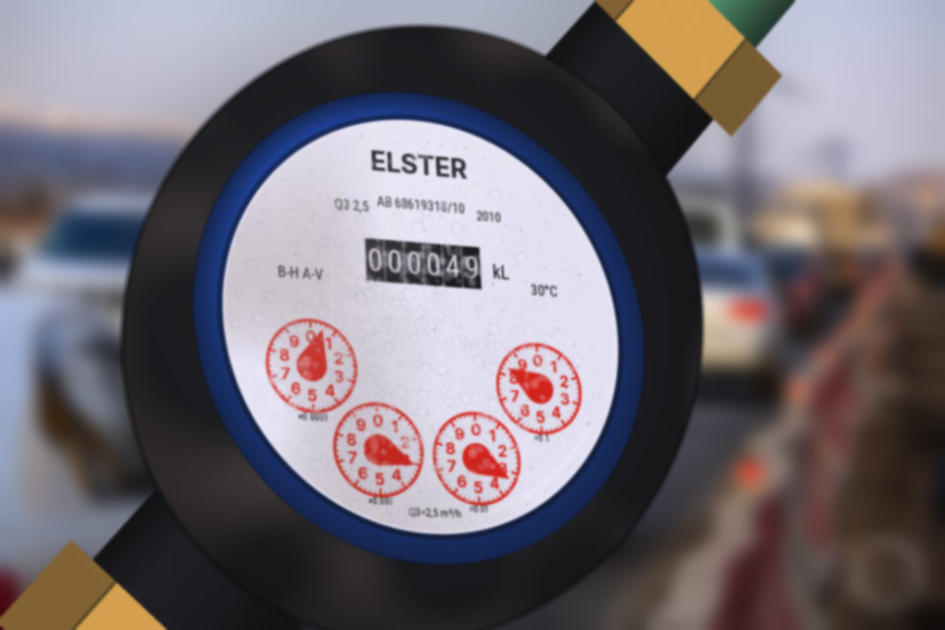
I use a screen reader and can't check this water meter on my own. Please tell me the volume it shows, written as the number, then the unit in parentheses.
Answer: 49.8330 (kL)
